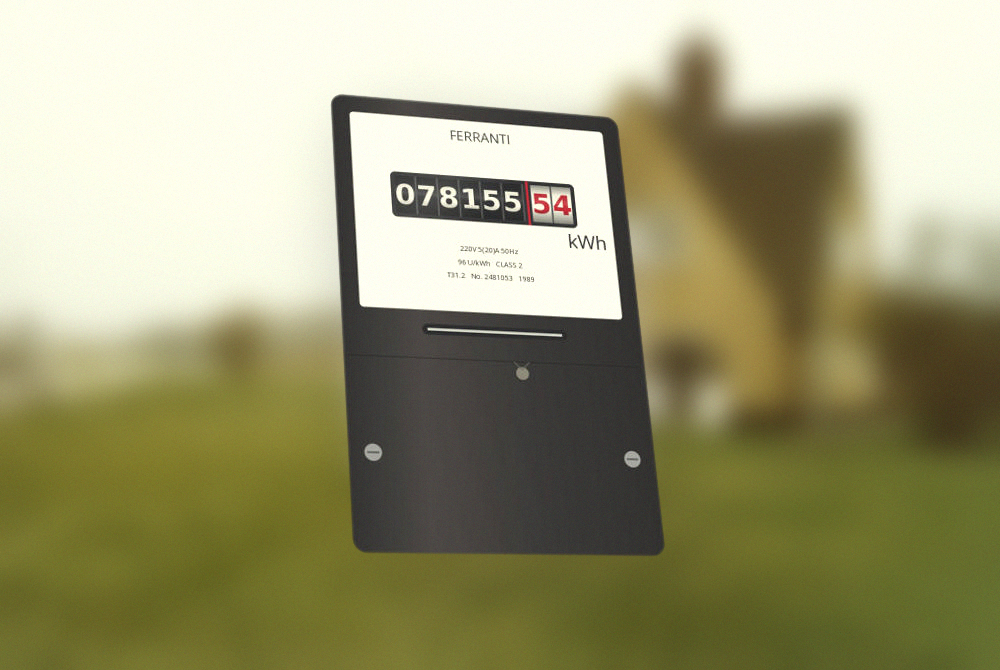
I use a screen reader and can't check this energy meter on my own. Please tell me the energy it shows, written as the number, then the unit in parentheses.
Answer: 78155.54 (kWh)
